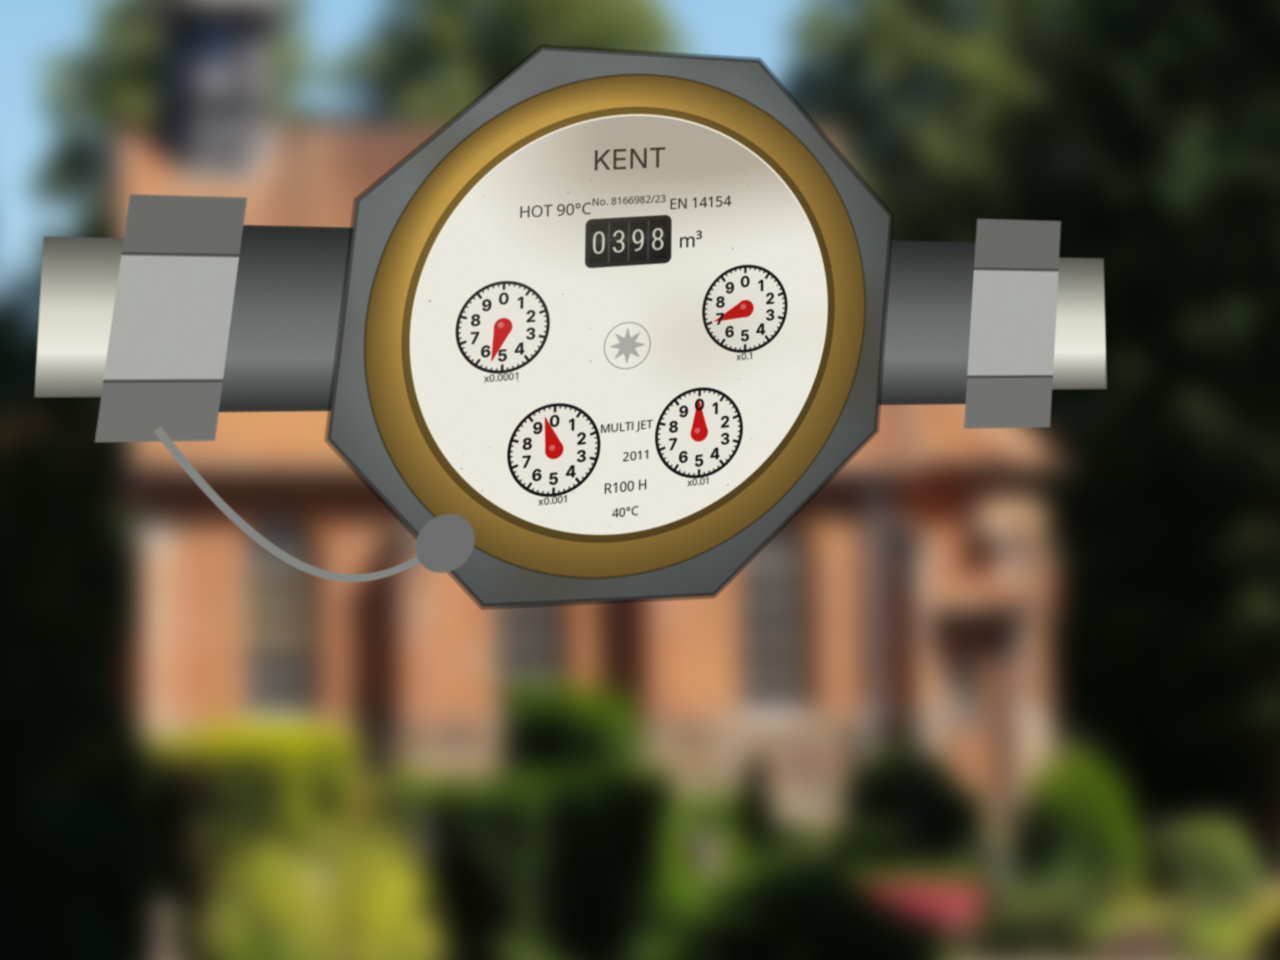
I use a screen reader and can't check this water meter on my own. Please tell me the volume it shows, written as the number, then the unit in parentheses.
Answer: 398.6995 (m³)
